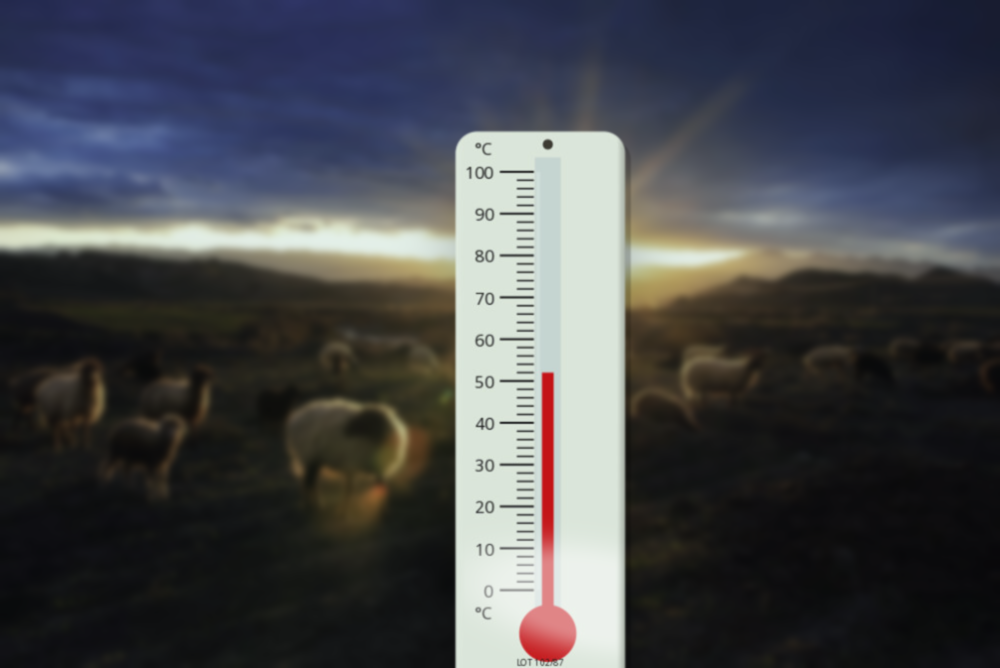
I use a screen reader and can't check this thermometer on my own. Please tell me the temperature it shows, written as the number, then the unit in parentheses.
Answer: 52 (°C)
